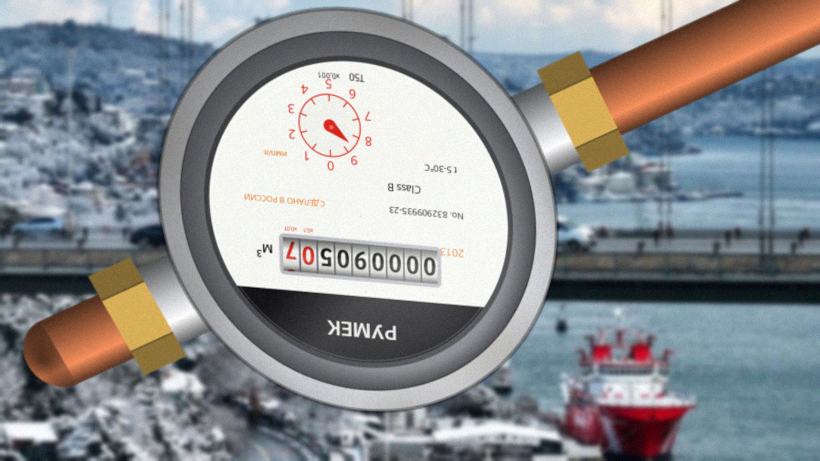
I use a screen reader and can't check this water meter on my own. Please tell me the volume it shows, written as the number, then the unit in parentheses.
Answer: 905.068 (m³)
